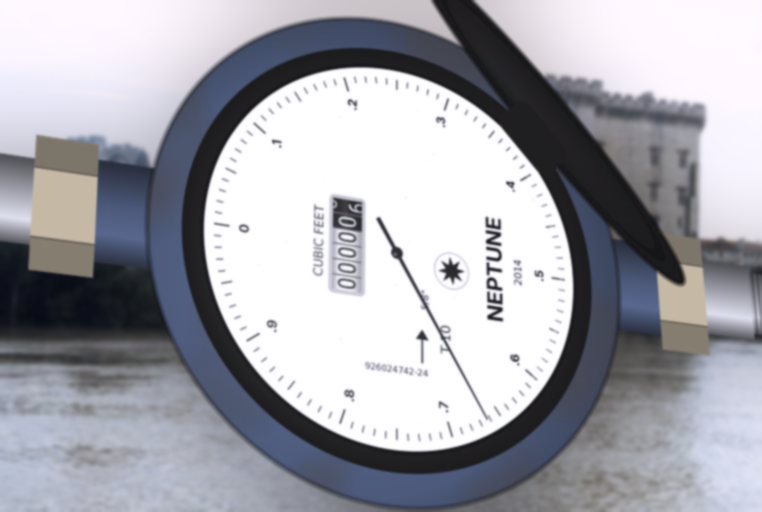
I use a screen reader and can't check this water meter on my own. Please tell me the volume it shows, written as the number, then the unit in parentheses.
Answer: 5.66 (ft³)
